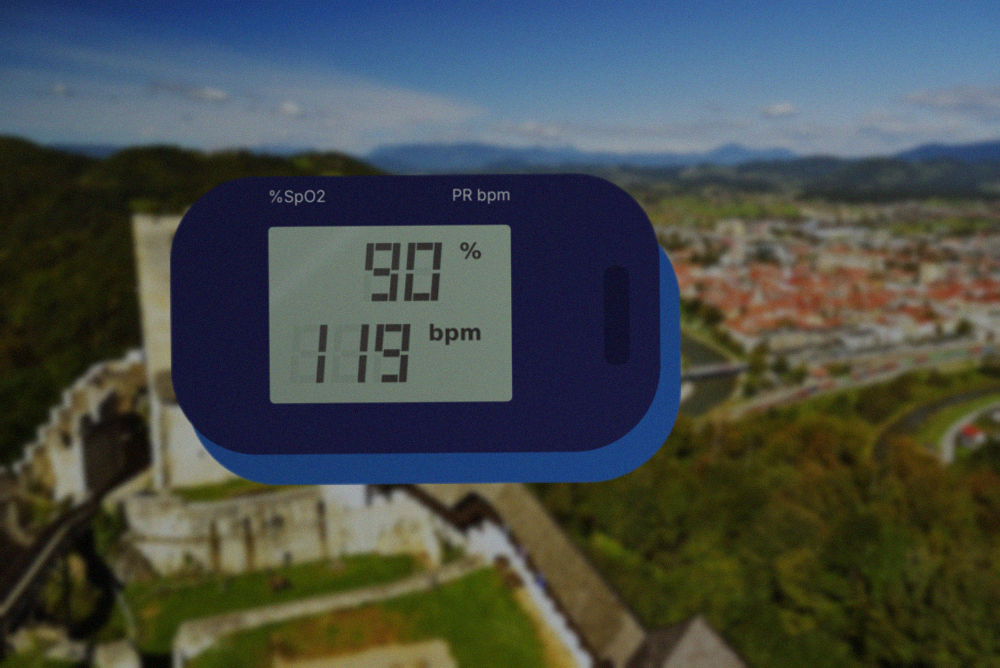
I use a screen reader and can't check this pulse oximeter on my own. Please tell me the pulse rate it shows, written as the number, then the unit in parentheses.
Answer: 119 (bpm)
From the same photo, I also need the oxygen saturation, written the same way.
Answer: 90 (%)
